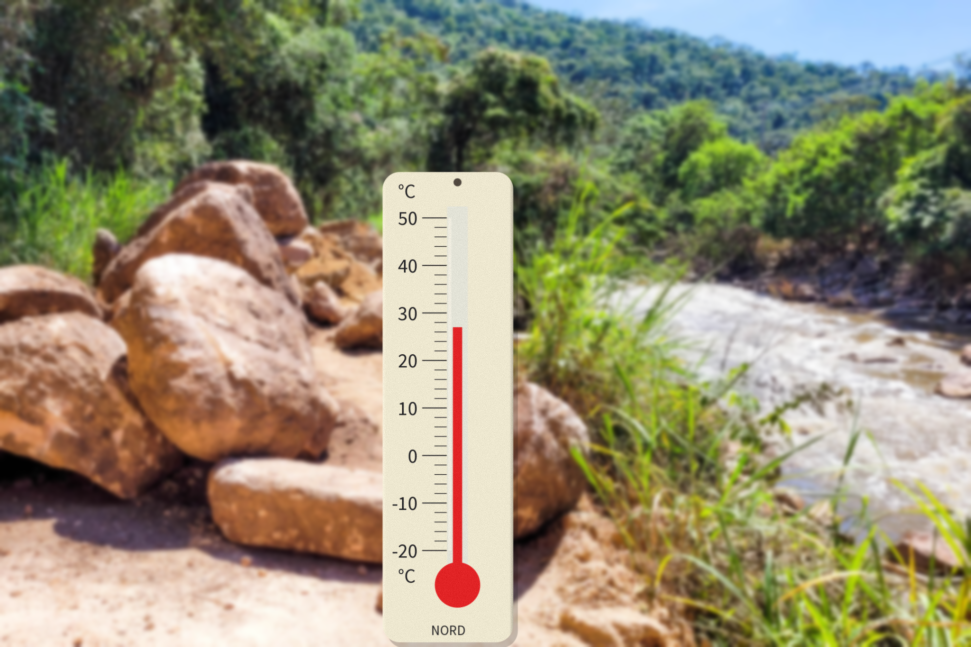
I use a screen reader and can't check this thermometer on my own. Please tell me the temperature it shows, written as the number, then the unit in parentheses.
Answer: 27 (°C)
